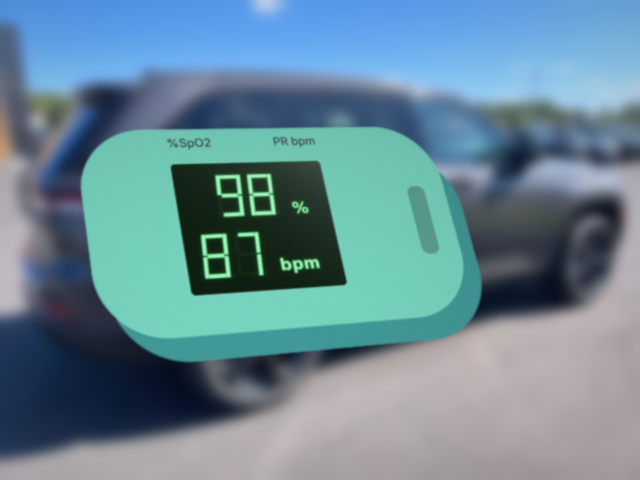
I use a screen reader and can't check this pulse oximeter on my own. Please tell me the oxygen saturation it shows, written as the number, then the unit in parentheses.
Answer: 98 (%)
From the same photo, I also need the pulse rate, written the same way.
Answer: 87 (bpm)
